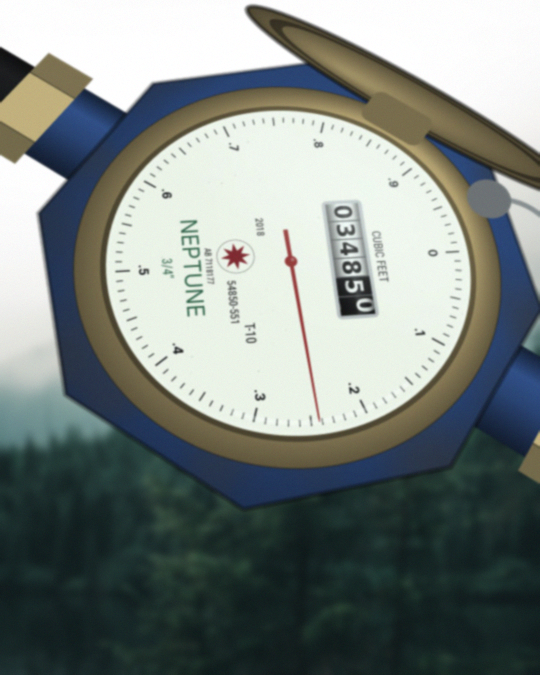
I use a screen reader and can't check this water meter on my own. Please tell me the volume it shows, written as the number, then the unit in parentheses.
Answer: 34850.24 (ft³)
